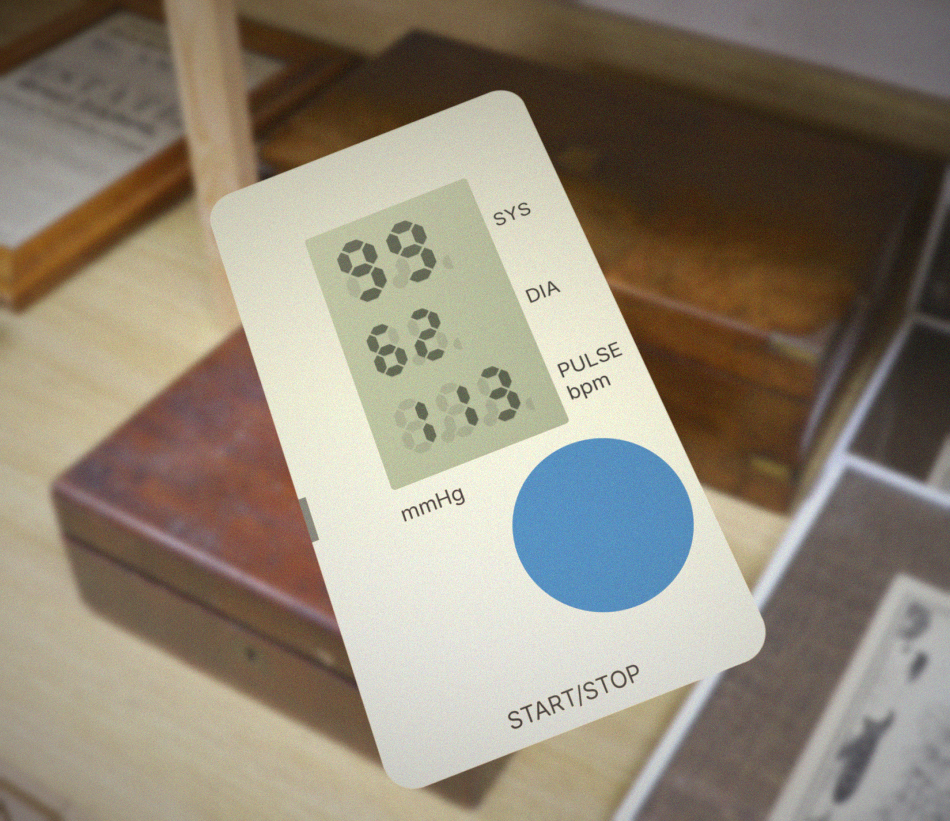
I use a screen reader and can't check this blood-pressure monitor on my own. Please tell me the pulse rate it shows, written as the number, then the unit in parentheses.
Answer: 113 (bpm)
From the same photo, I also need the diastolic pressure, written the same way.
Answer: 62 (mmHg)
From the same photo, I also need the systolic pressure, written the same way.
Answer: 99 (mmHg)
